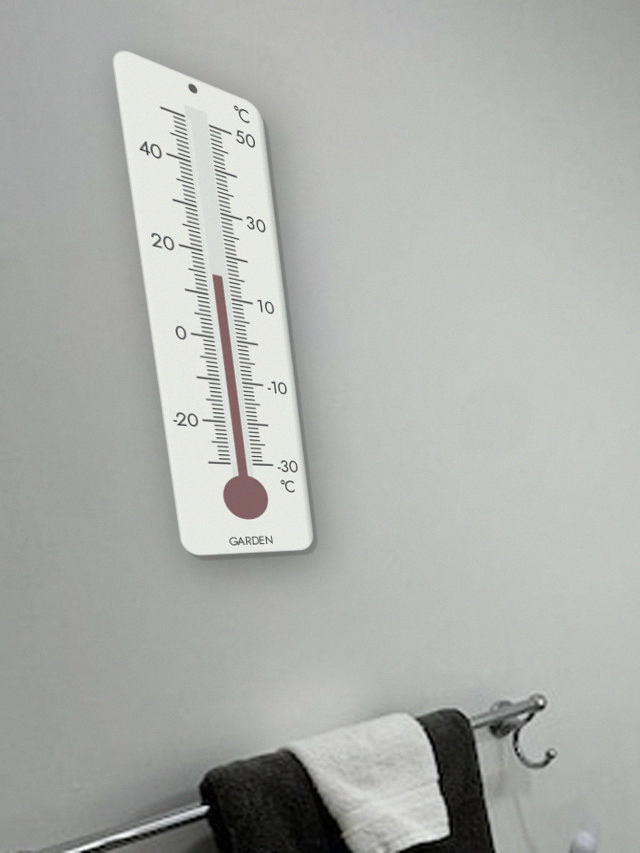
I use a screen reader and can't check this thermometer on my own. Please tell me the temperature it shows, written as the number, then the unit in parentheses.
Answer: 15 (°C)
